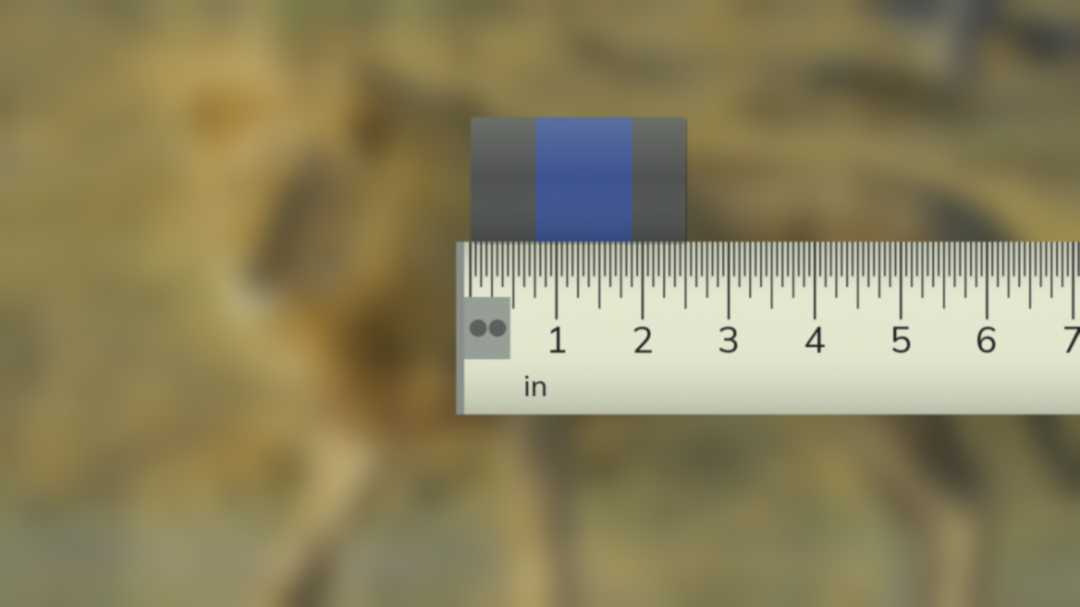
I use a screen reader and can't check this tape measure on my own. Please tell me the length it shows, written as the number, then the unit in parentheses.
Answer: 2.5 (in)
